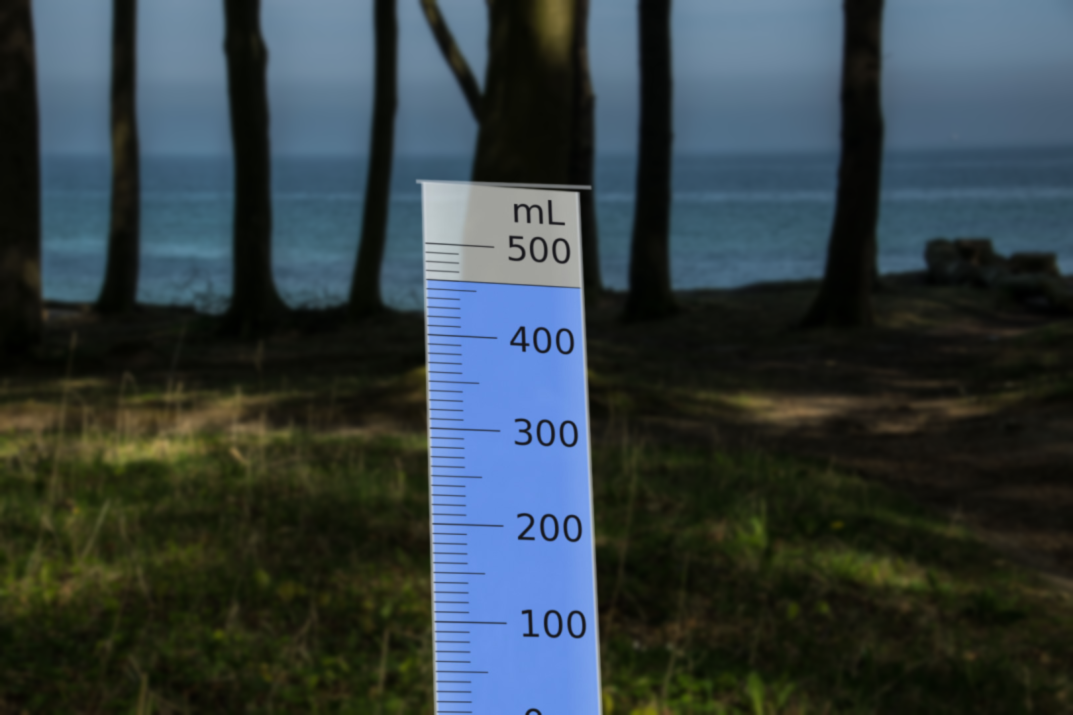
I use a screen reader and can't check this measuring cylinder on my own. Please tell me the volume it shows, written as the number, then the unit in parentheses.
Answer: 460 (mL)
